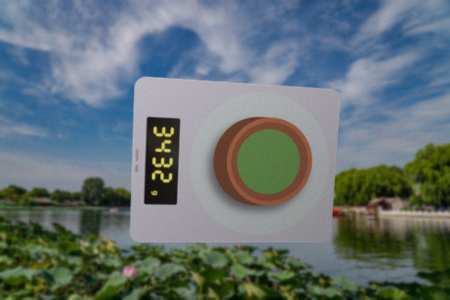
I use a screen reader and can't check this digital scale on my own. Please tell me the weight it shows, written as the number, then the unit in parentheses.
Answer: 3432 (g)
